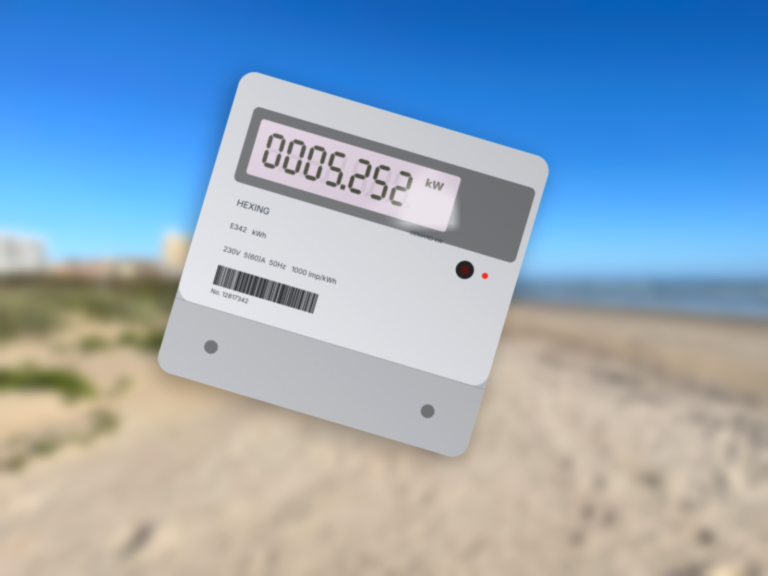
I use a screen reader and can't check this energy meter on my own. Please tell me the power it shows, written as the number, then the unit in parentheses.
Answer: 5.252 (kW)
